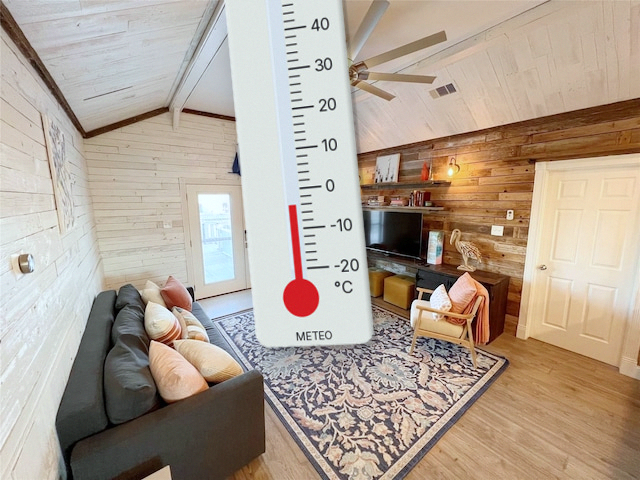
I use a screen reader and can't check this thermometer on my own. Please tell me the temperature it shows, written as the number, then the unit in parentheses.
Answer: -4 (°C)
